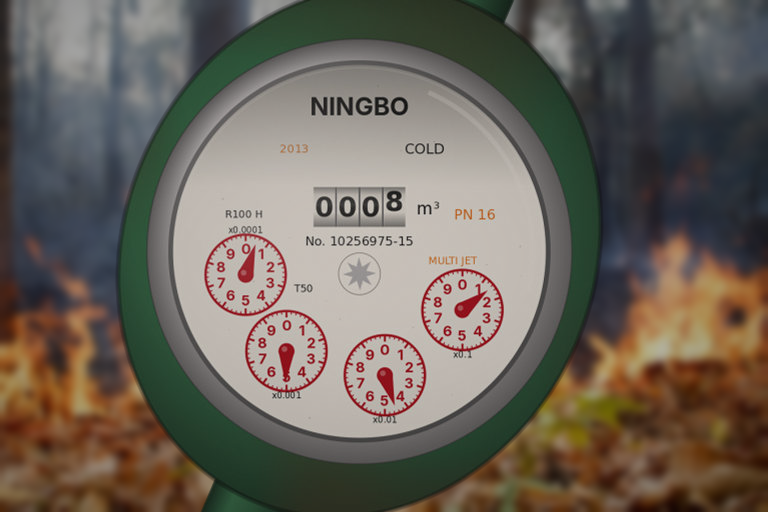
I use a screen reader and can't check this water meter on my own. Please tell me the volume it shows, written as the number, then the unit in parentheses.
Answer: 8.1450 (m³)
